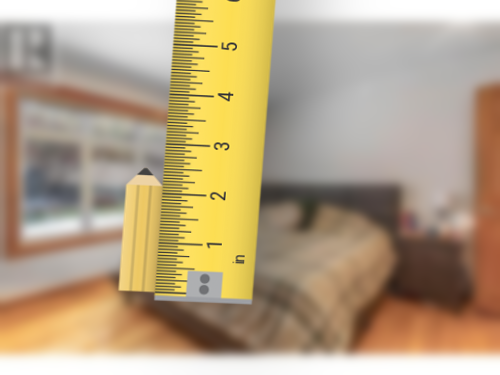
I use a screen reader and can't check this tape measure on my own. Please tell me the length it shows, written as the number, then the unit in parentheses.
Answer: 2.5 (in)
